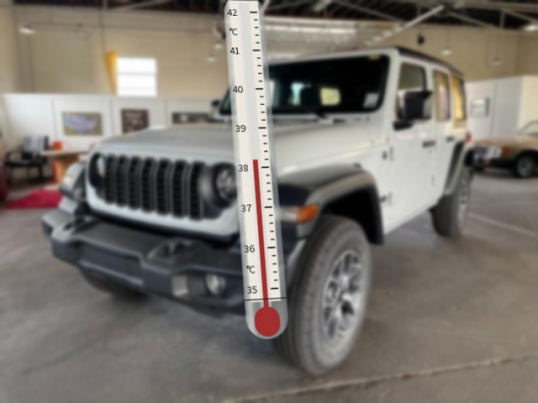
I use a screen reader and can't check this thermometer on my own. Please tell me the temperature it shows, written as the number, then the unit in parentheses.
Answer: 38.2 (°C)
